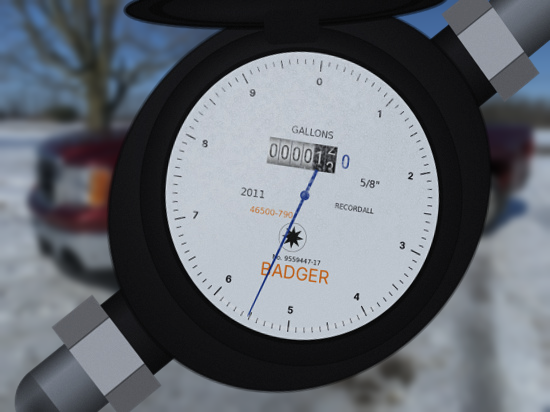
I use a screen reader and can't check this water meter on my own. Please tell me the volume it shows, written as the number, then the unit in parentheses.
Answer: 125.5 (gal)
